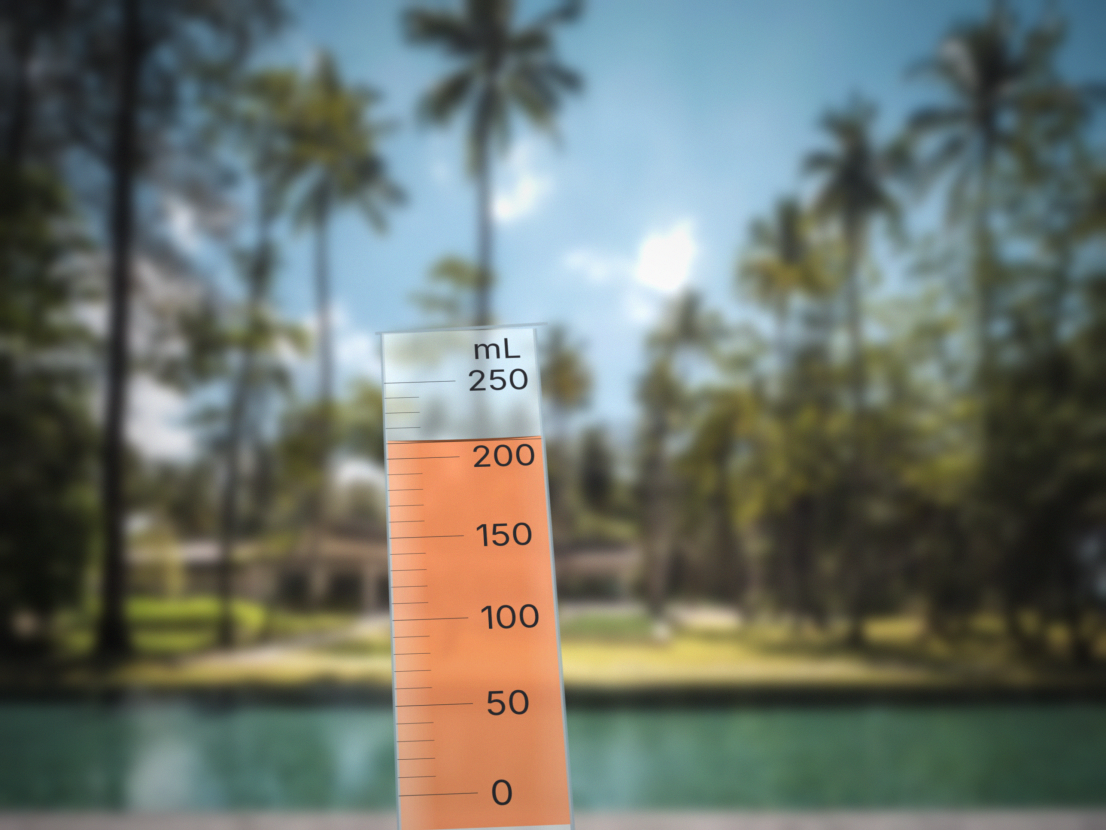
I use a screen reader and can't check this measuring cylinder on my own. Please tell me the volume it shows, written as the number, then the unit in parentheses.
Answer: 210 (mL)
